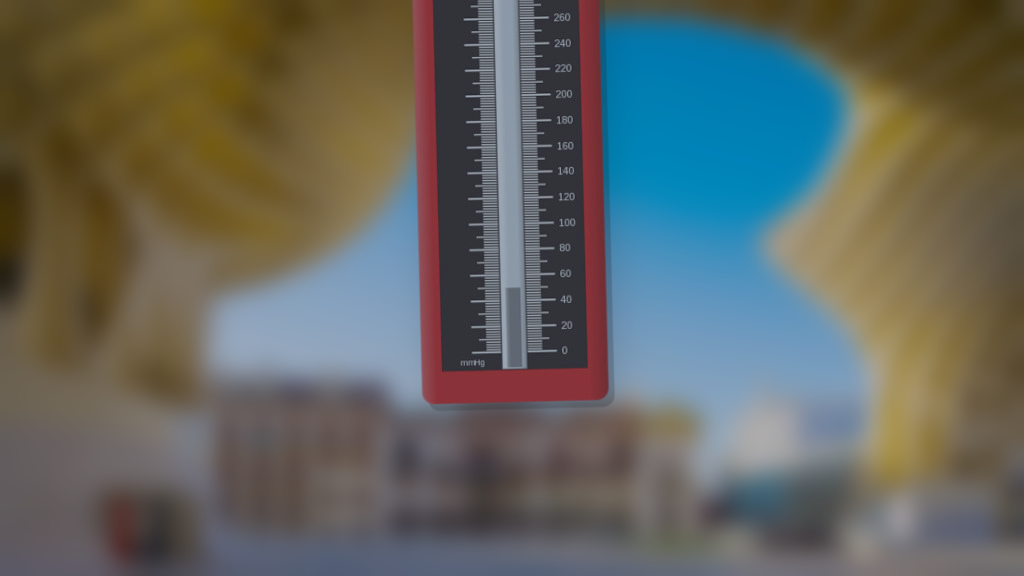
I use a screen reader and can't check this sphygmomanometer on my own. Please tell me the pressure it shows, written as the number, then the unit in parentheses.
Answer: 50 (mmHg)
